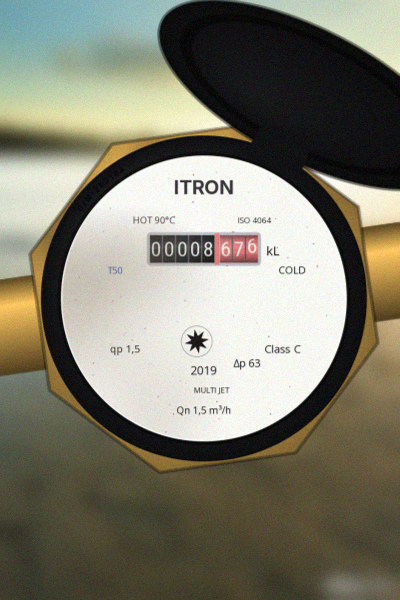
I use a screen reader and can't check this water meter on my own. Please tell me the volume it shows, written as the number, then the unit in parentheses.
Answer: 8.676 (kL)
